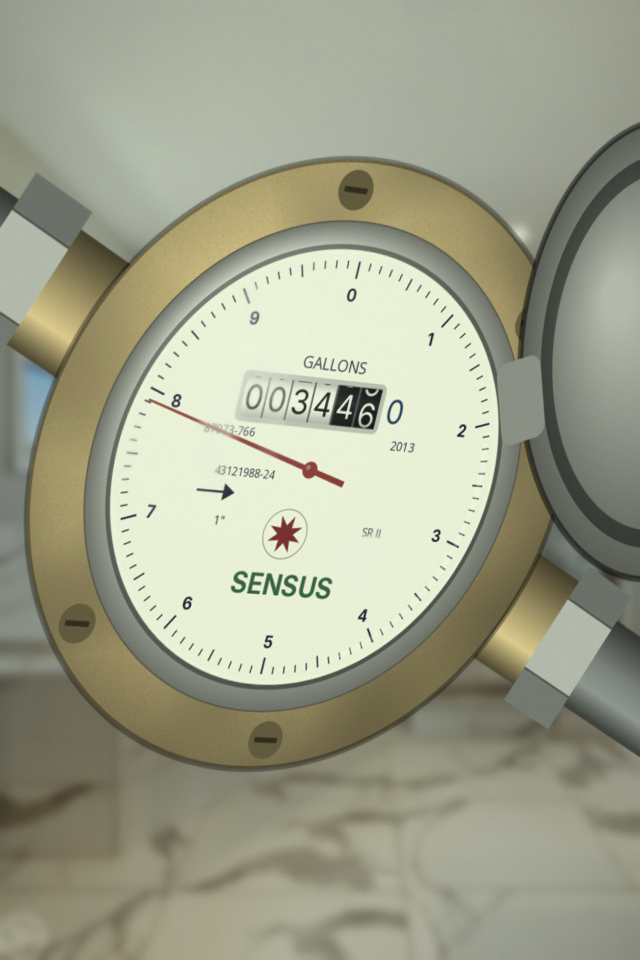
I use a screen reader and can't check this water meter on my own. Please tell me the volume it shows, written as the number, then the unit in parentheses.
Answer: 34457.9 (gal)
